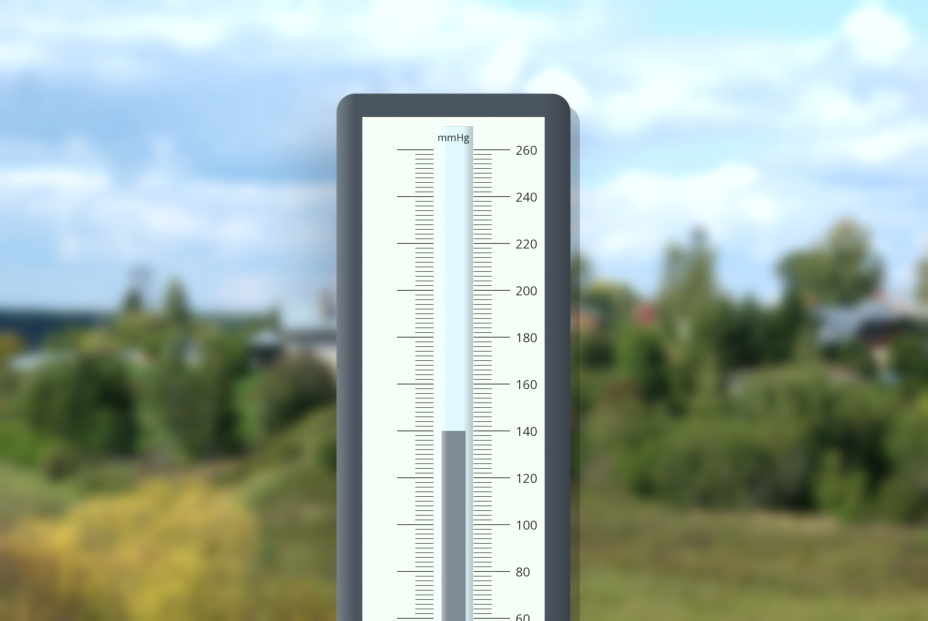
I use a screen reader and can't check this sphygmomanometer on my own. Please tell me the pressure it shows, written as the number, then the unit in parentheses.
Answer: 140 (mmHg)
